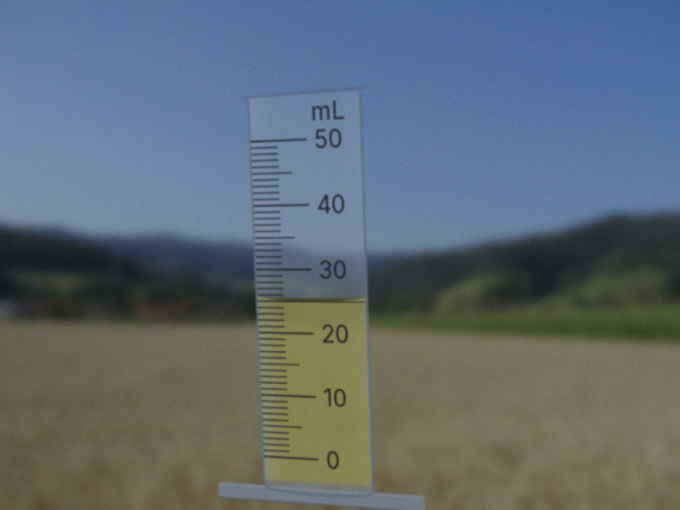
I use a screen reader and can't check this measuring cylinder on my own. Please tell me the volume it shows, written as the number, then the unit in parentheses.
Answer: 25 (mL)
